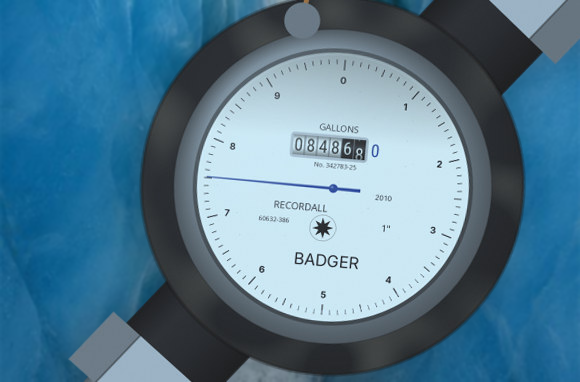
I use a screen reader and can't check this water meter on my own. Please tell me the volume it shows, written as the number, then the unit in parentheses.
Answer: 848677.5 (gal)
